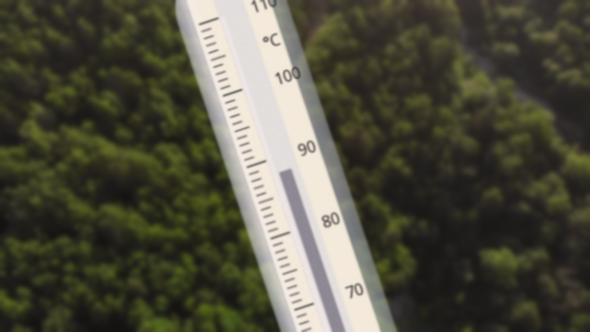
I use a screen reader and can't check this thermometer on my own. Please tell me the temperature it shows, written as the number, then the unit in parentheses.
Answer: 88 (°C)
